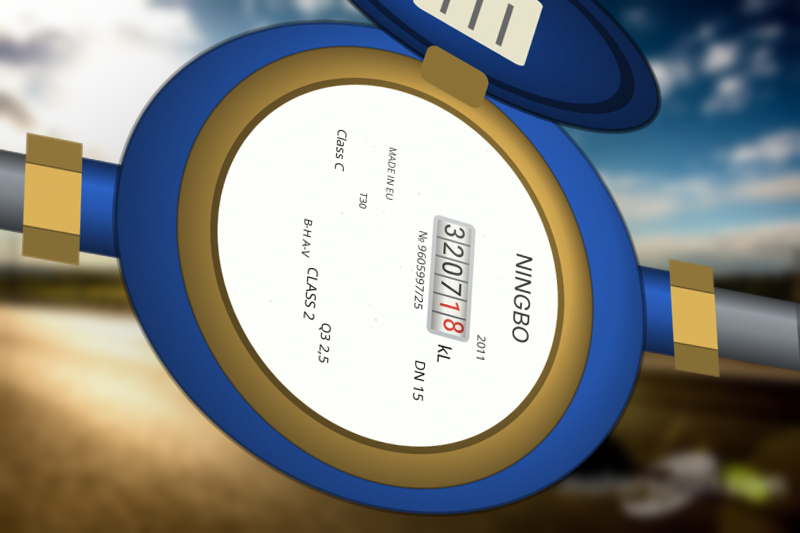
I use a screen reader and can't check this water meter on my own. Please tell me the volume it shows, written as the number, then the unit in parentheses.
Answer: 3207.18 (kL)
